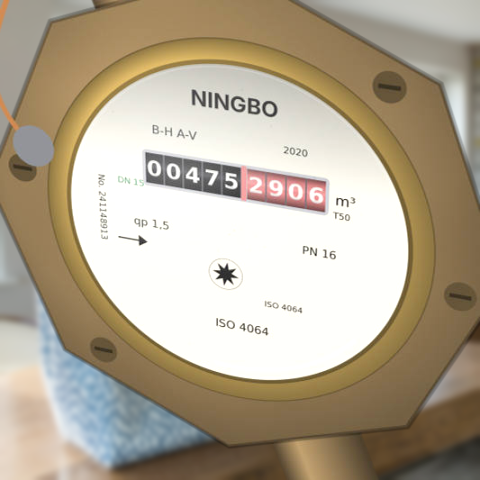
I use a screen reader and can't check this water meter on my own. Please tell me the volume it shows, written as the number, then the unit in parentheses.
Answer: 475.2906 (m³)
